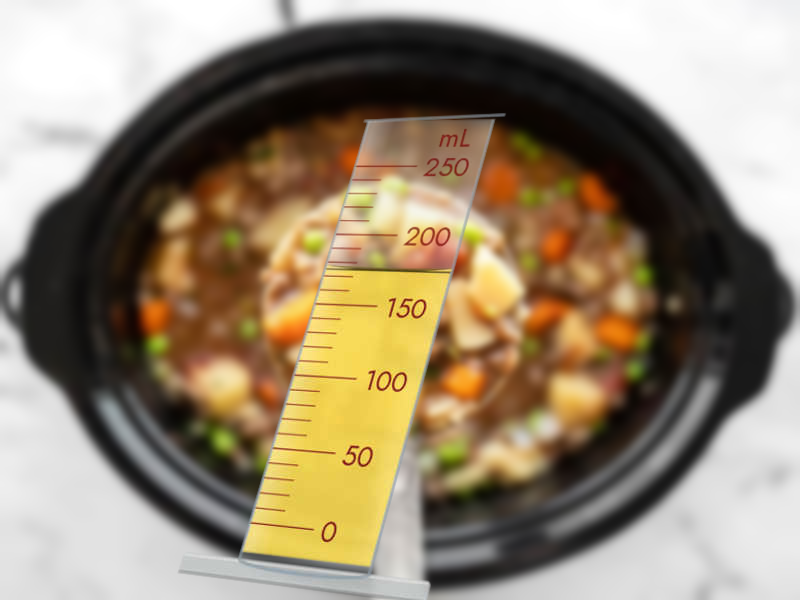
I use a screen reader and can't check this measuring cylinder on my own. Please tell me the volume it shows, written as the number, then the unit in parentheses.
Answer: 175 (mL)
